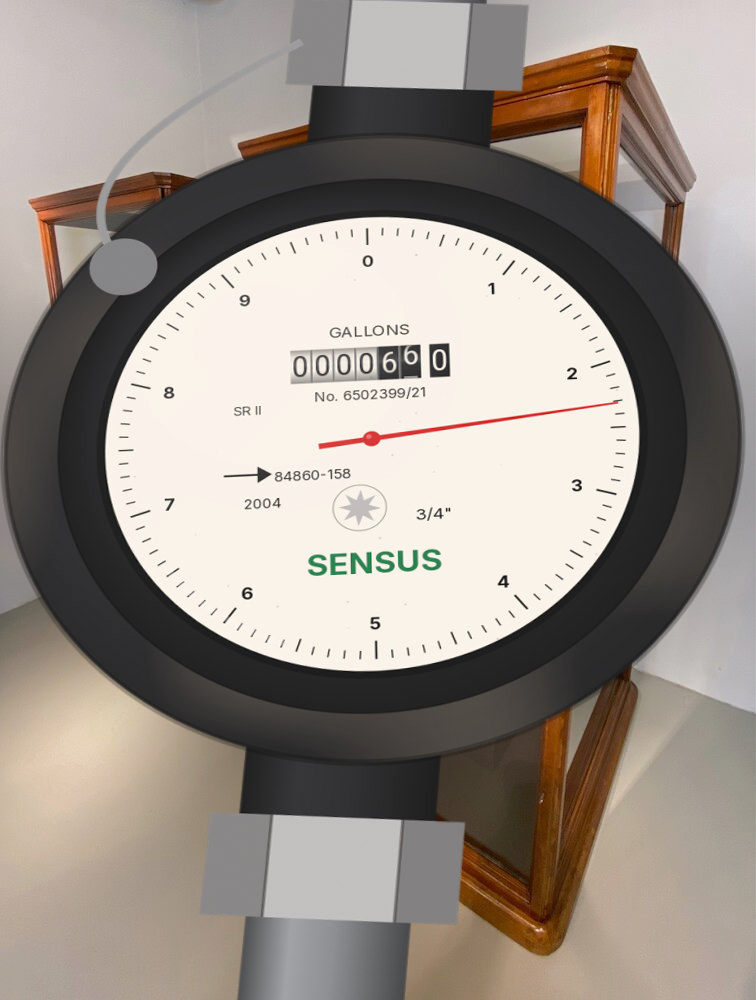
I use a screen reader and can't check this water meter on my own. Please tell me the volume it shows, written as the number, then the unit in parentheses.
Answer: 662.3 (gal)
